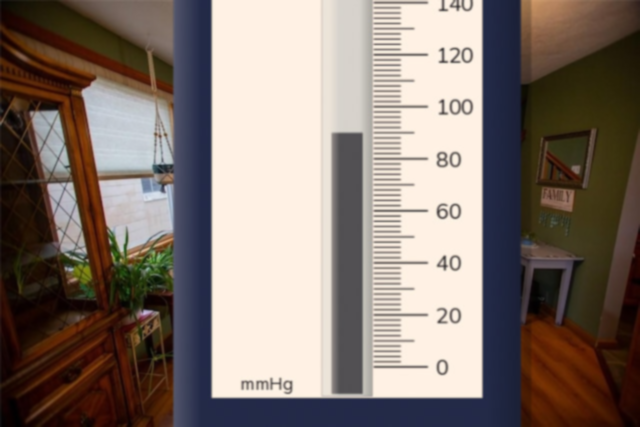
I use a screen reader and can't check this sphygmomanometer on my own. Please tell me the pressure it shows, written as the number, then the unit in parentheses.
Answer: 90 (mmHg)
